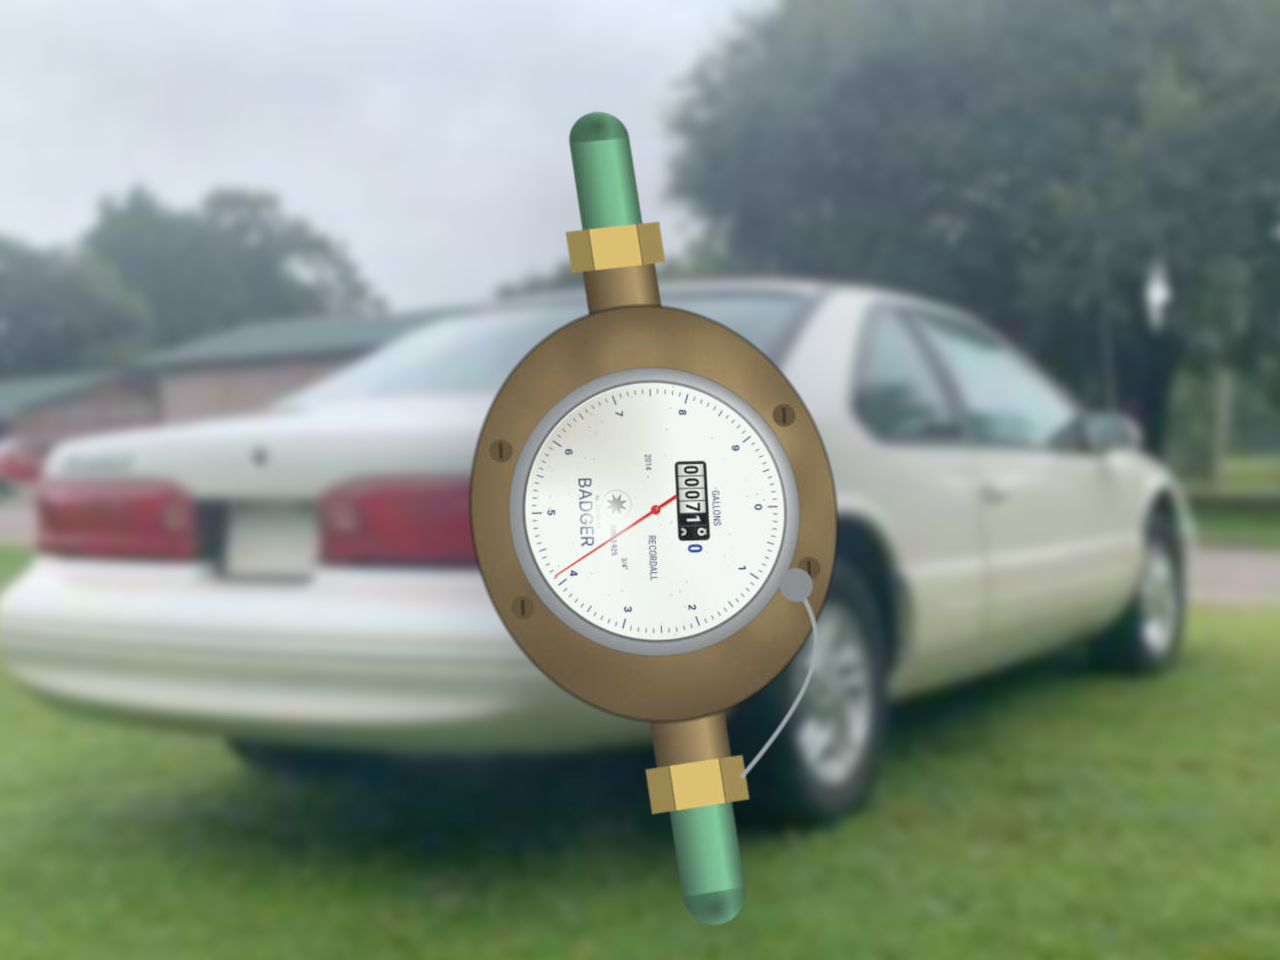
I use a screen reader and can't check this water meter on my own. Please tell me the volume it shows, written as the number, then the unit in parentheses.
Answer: 7184.1 (gal)
